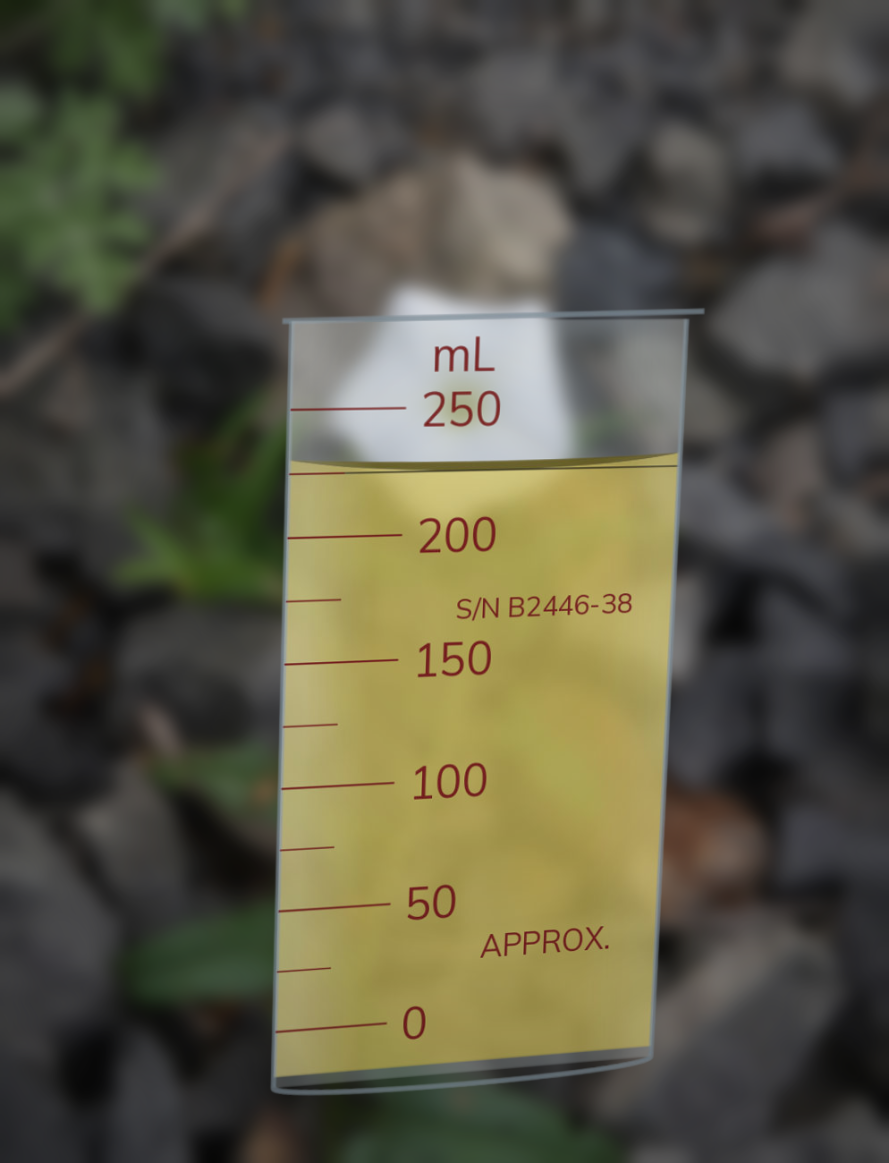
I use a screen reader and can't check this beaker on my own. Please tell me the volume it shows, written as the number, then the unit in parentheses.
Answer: 225 (mL)
